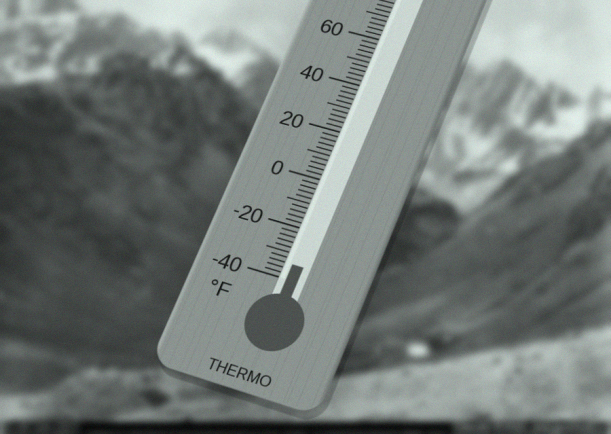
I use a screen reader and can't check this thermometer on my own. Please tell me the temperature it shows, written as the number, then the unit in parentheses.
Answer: -34 (°F)
